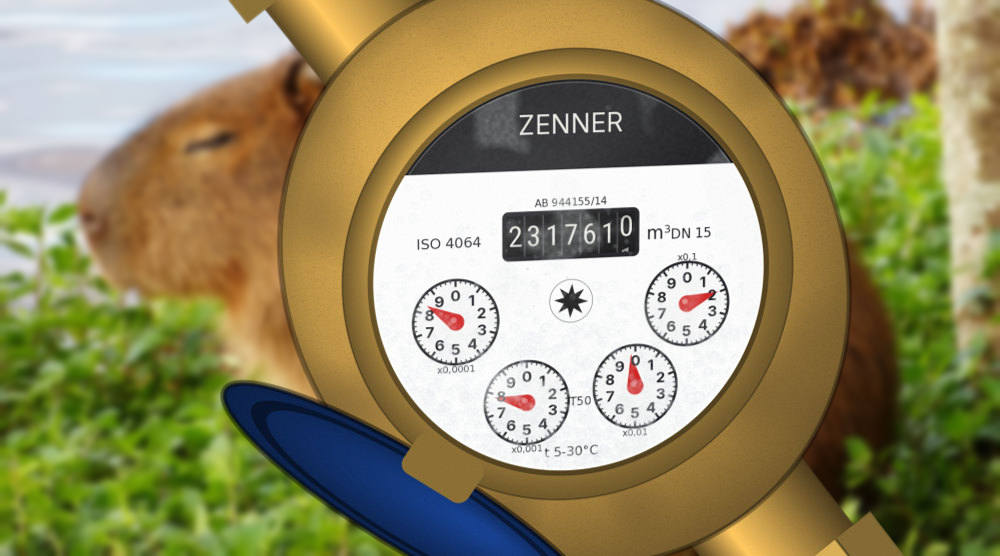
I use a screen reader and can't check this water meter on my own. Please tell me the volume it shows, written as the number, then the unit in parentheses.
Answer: 2317610.1978 (m³)
